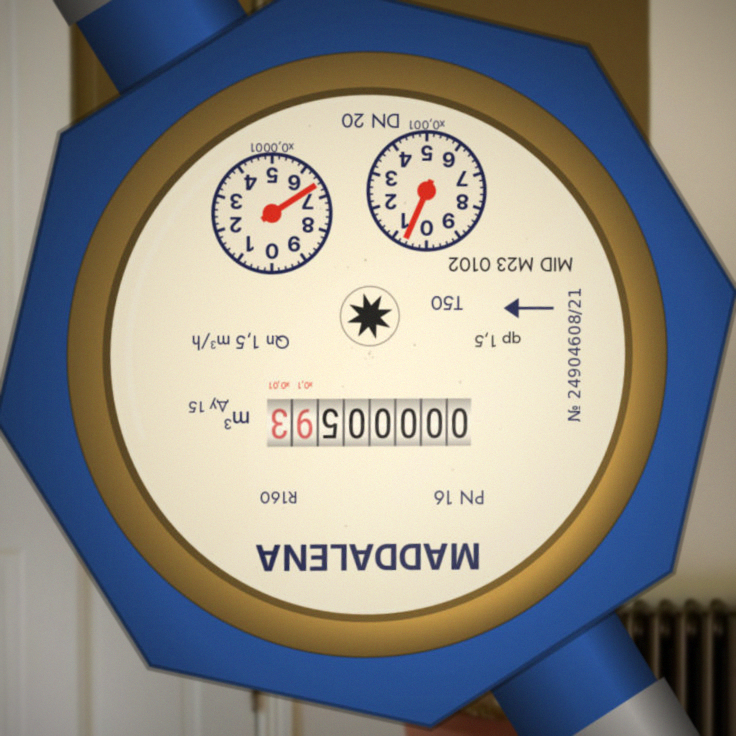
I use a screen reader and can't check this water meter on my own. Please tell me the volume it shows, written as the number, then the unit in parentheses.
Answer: 5.9306 (m³)
